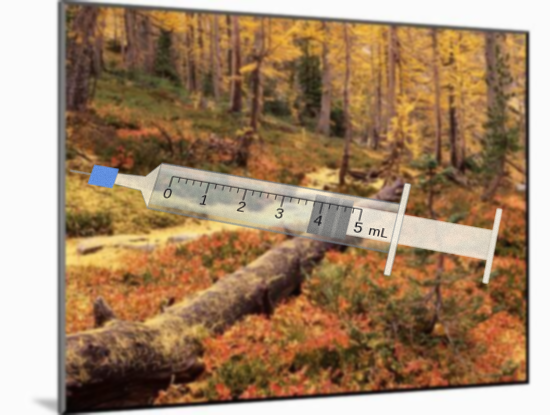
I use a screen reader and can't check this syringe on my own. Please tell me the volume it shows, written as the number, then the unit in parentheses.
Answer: 3.8 (mL)
